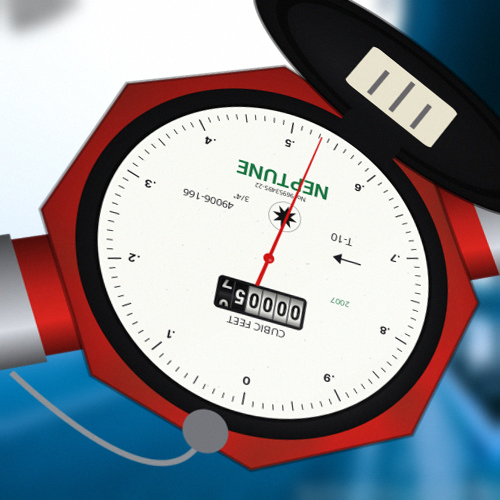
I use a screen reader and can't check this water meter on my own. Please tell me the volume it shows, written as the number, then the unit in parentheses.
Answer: 56.53 (ft³)
